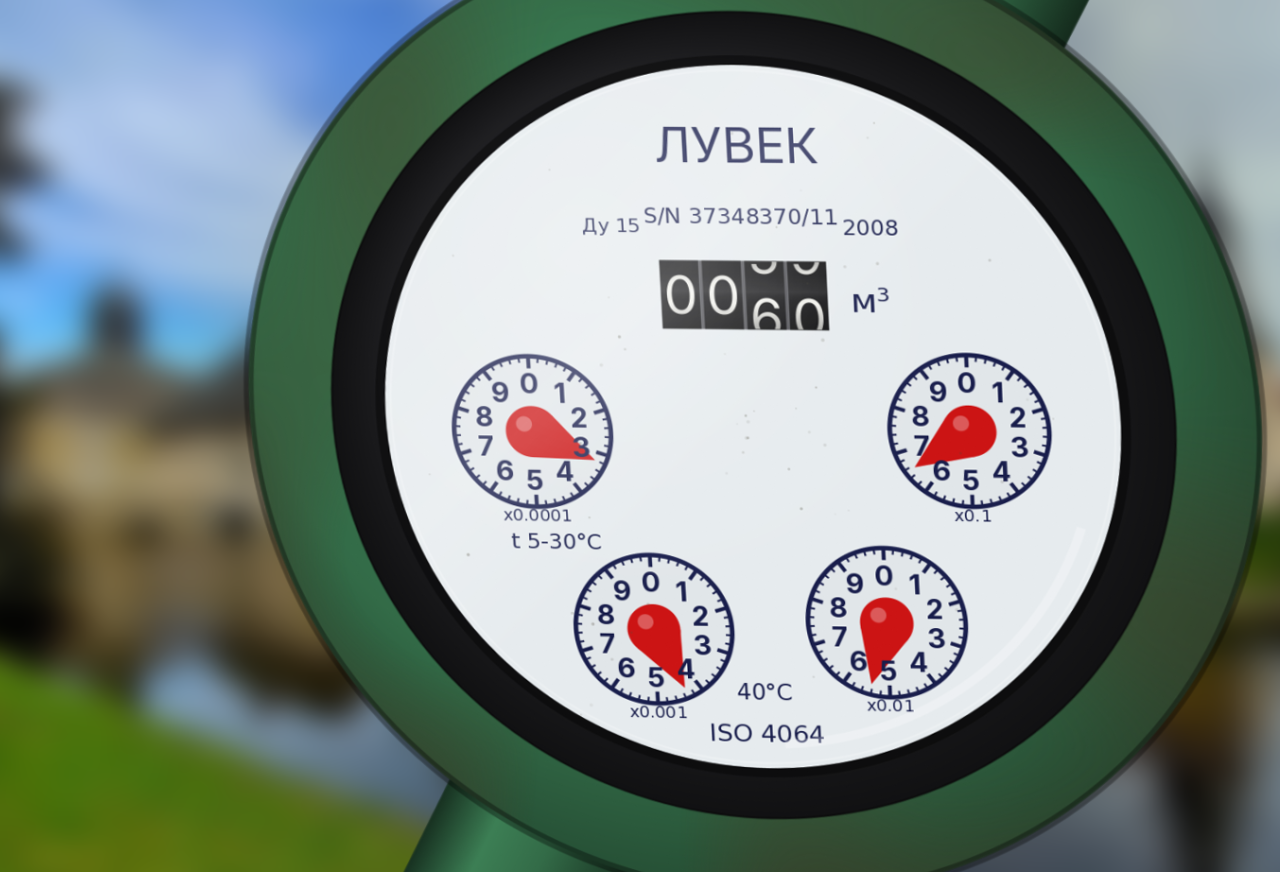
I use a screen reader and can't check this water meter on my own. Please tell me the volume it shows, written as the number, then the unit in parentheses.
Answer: 59.6543 (m³)
